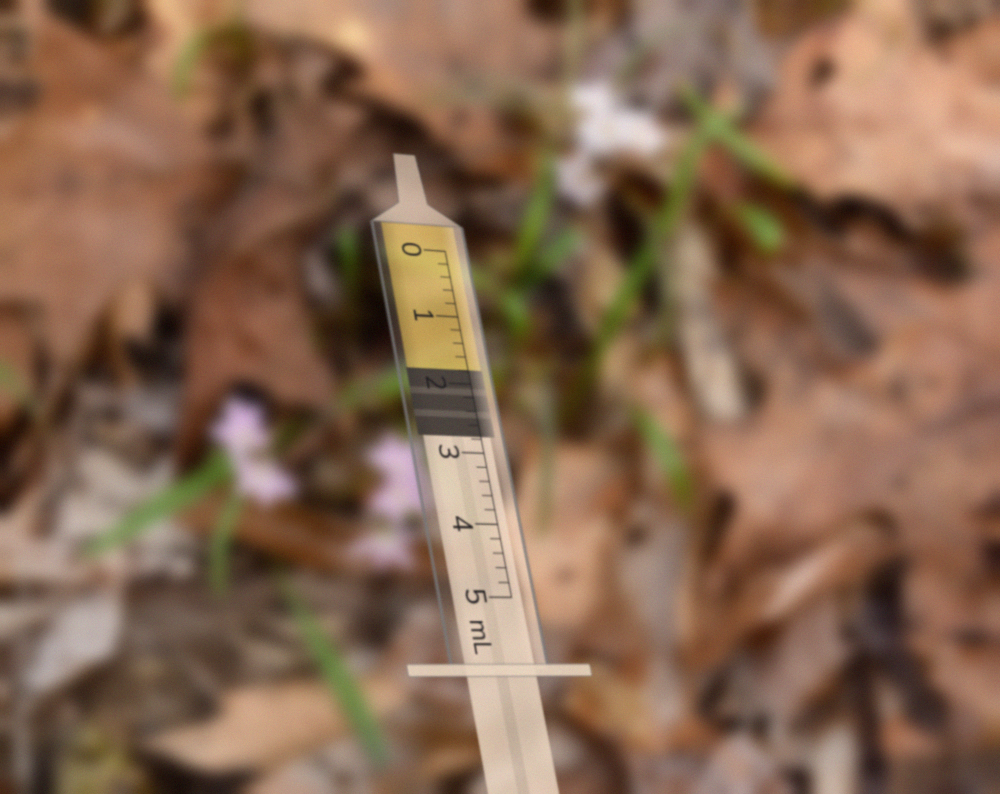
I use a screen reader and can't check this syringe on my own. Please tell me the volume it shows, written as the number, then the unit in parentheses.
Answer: 1.8 (mL)
